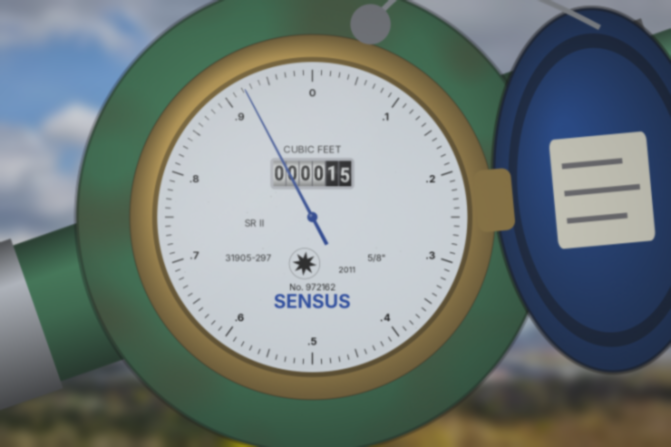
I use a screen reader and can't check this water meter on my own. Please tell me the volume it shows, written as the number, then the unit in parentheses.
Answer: 14.92 (ft³)
